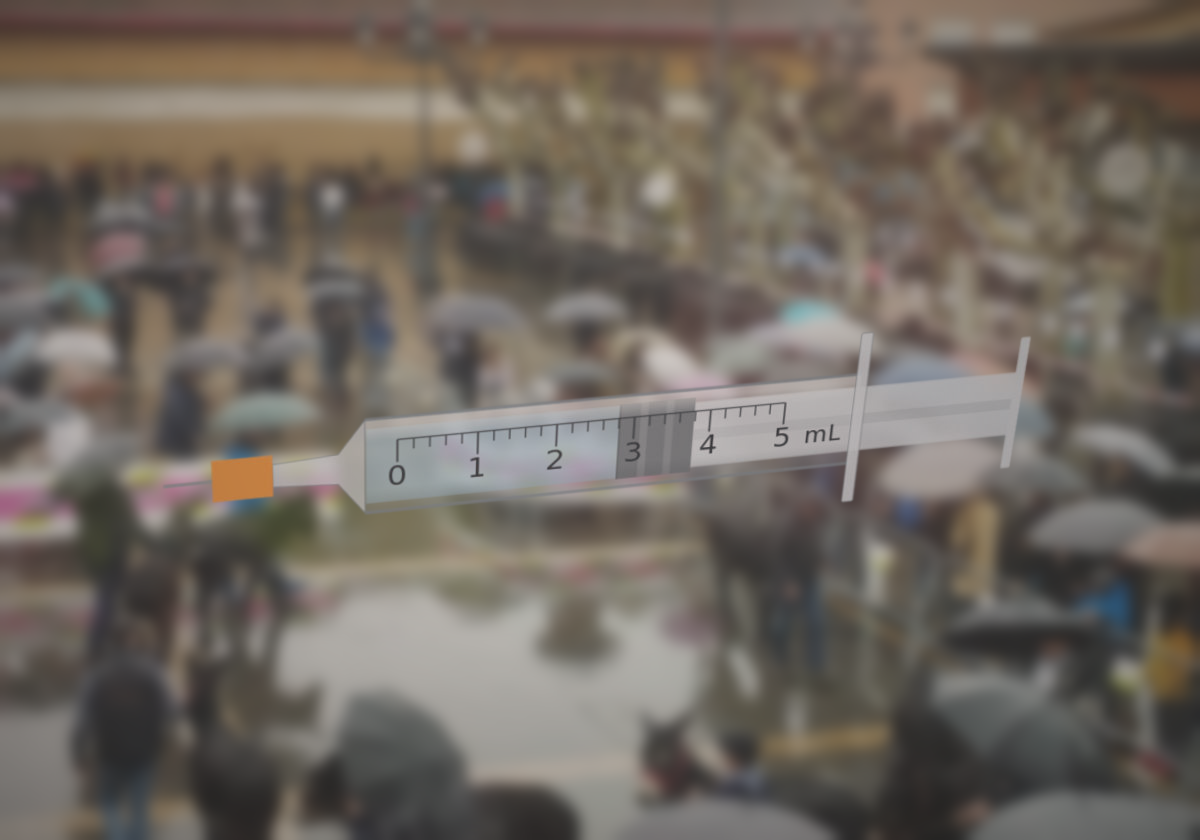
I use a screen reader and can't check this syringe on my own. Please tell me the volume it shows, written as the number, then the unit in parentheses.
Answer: 2.8 (mL)
